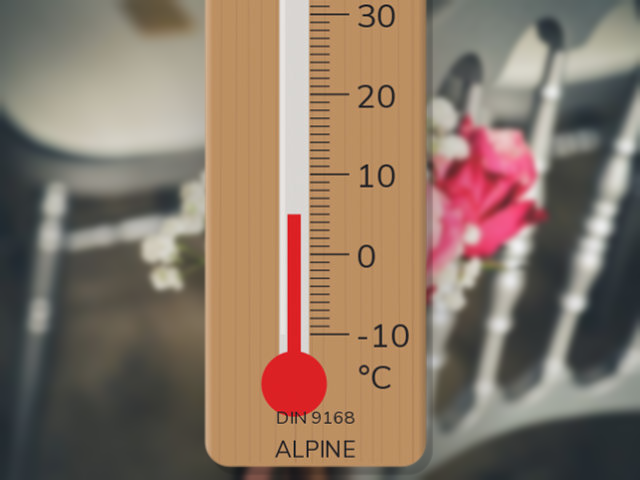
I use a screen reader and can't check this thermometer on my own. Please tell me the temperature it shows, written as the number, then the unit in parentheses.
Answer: 5 (°C)
